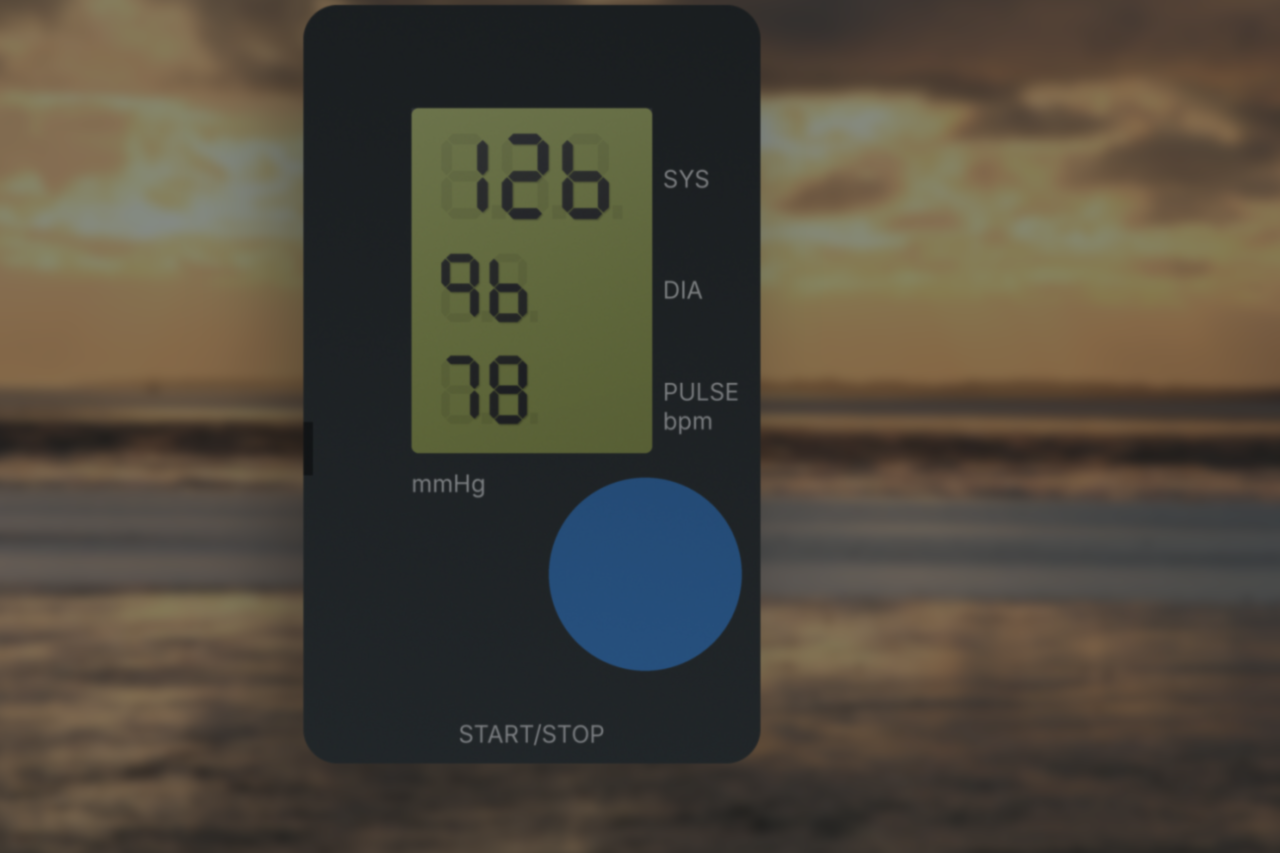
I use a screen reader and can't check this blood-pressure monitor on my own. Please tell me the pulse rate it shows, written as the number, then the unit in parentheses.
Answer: 78 (bpm)
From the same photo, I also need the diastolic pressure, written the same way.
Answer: 96 (mmHg)
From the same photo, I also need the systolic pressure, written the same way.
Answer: 126 (mmHg)
